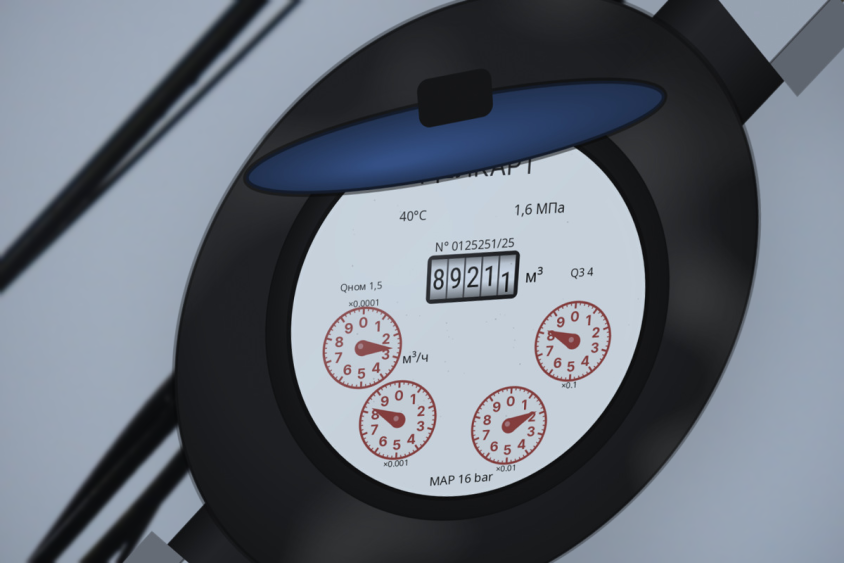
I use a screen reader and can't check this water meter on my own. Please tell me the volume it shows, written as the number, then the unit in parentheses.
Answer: 89210.8182 (m³)
